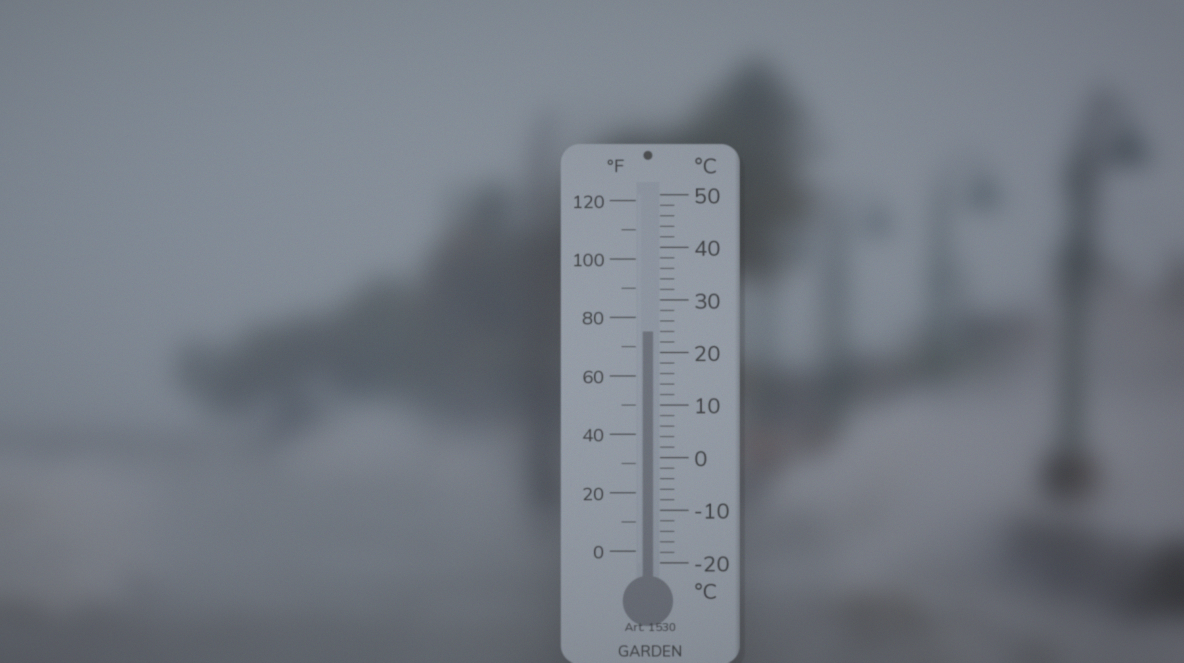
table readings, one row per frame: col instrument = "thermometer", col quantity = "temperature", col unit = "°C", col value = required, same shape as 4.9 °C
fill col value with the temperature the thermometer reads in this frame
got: 24 °C
